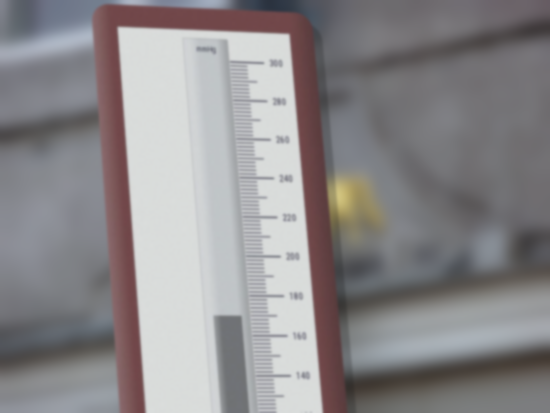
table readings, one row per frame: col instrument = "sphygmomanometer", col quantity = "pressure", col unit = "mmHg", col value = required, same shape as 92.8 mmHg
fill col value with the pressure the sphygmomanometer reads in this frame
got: 170 mmHg
